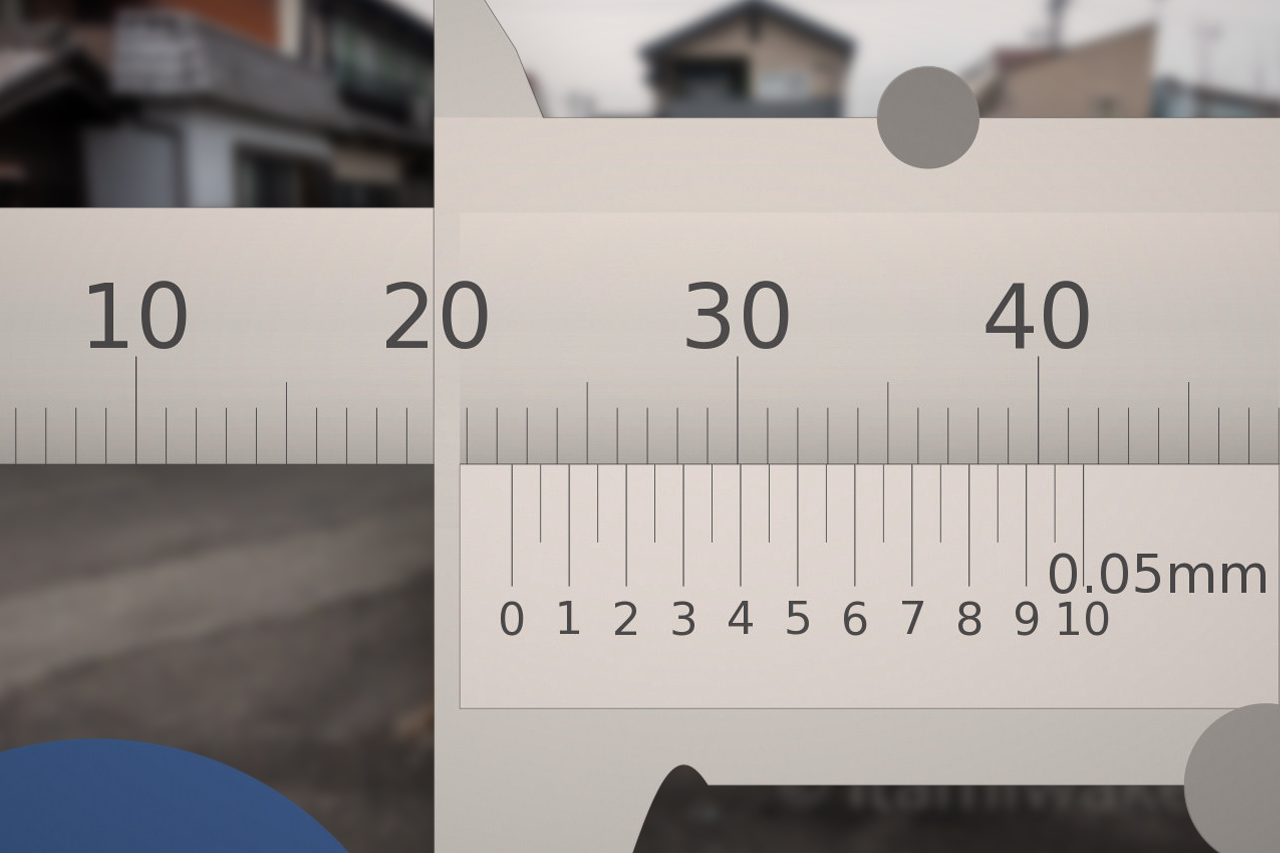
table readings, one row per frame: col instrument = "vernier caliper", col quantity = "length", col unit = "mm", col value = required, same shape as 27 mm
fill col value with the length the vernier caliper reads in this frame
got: 22.50 mm
